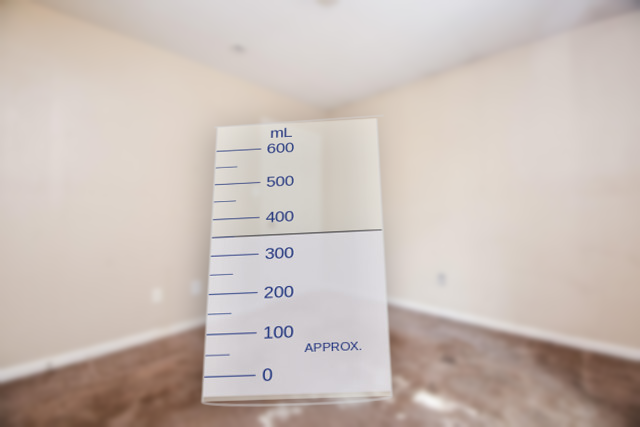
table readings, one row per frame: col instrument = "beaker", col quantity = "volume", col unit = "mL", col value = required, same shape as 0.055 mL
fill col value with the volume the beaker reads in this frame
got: 350 mL
